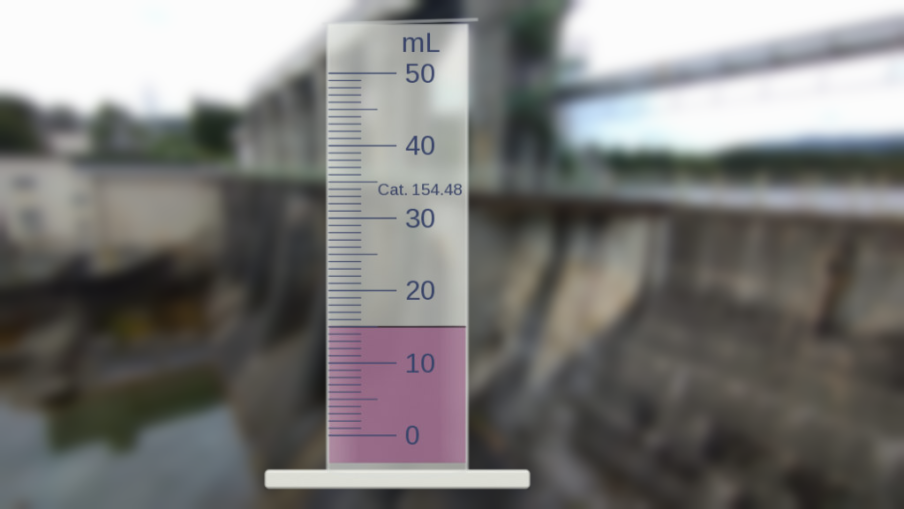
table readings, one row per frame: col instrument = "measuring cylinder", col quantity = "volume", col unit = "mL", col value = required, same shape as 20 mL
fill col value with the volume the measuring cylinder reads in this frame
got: 15 mL
